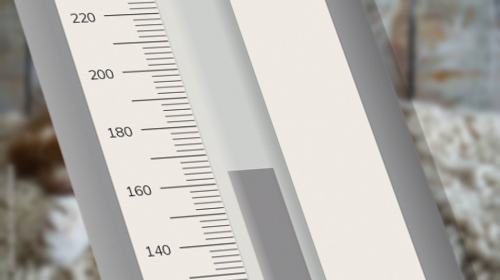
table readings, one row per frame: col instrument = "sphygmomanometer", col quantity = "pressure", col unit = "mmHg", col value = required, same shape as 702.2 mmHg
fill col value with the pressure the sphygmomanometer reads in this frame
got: 164 mmHg
